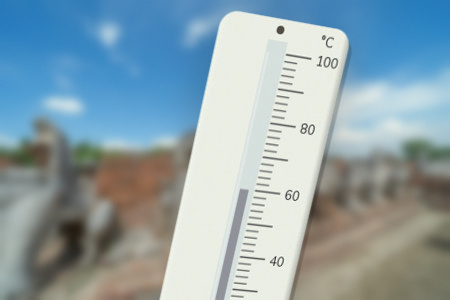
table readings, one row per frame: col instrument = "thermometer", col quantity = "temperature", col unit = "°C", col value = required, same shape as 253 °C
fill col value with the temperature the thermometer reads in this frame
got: 60 °C
